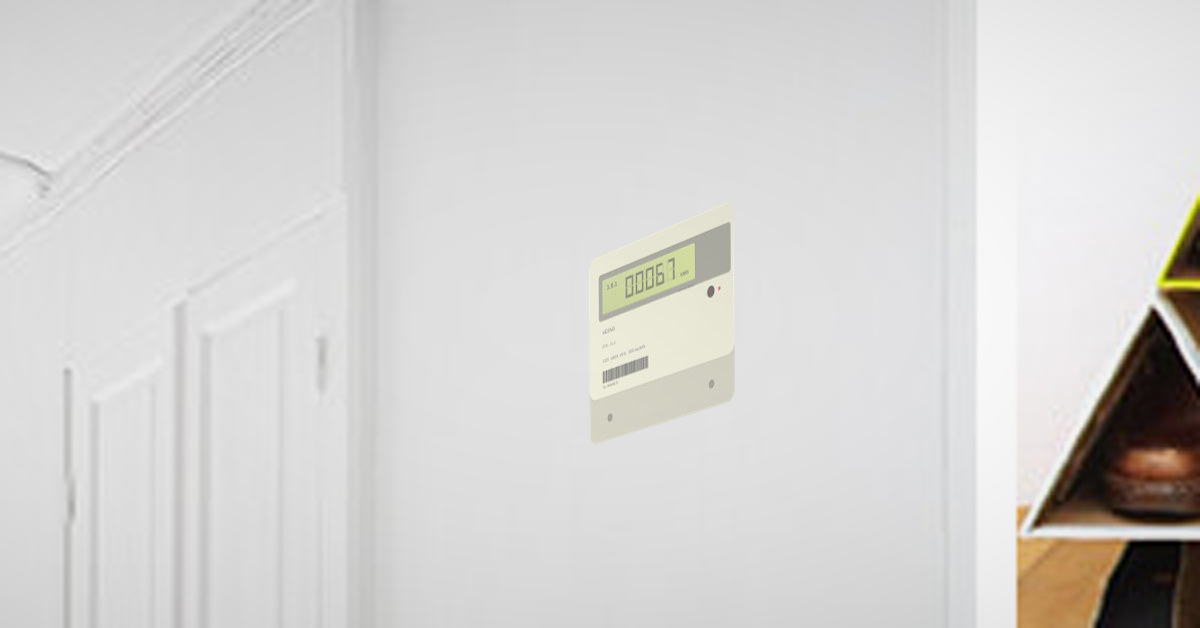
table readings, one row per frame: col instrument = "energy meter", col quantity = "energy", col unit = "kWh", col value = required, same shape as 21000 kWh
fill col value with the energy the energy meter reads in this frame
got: 67 kWh
